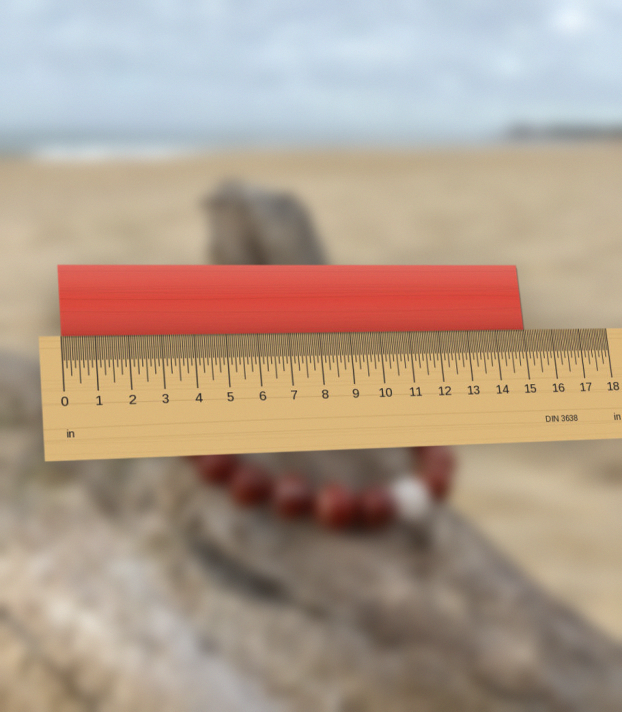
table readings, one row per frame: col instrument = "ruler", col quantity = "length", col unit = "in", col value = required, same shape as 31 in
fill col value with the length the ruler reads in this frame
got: 15 in
